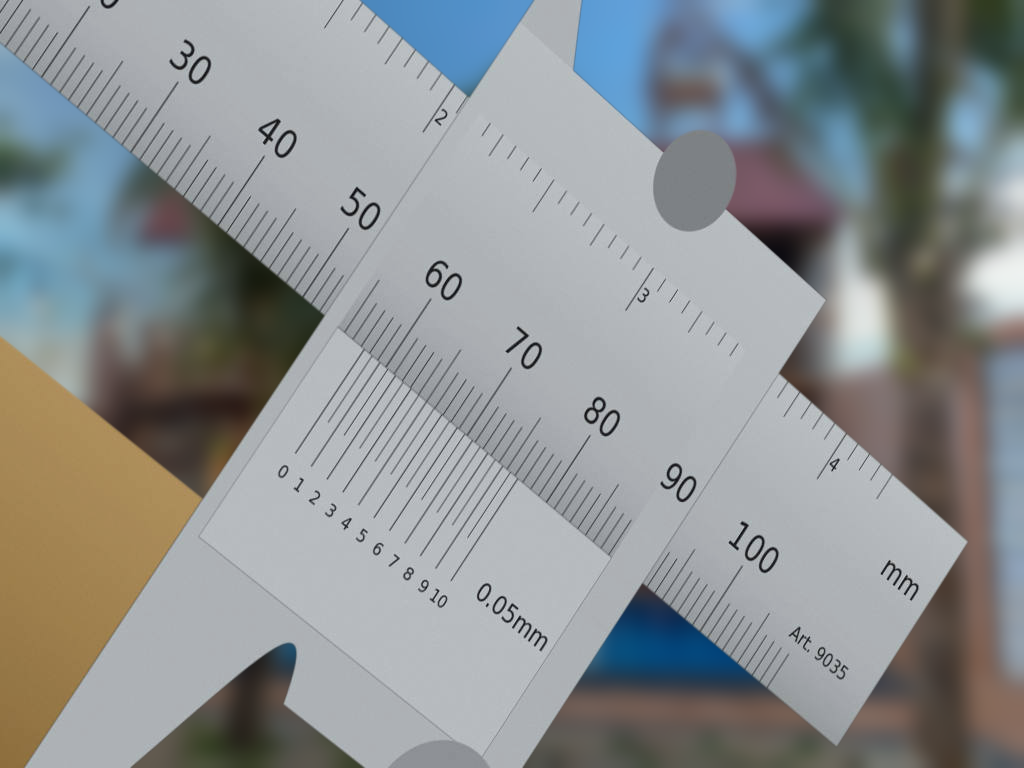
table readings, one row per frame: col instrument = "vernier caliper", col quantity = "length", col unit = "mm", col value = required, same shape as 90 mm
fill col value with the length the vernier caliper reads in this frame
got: 57.4 mm
